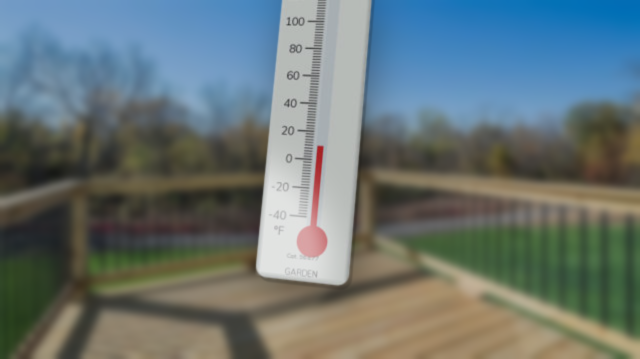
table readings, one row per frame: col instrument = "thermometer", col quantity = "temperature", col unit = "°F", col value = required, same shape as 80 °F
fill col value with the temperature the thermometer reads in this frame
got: 10 °F
